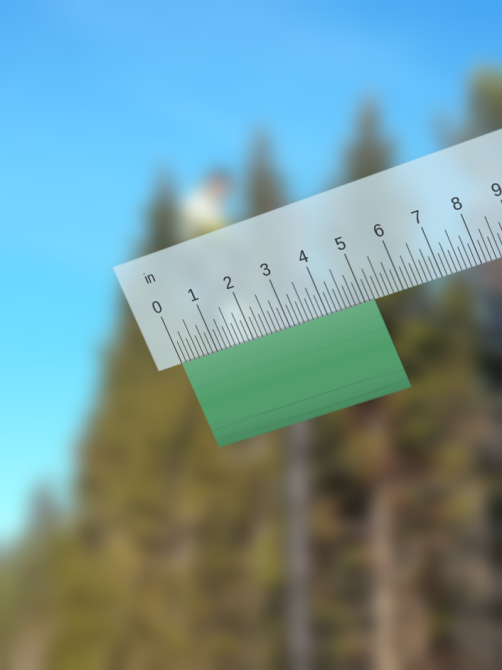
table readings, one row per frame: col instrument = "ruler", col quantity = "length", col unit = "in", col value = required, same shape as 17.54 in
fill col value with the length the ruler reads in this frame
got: 5.25 in
